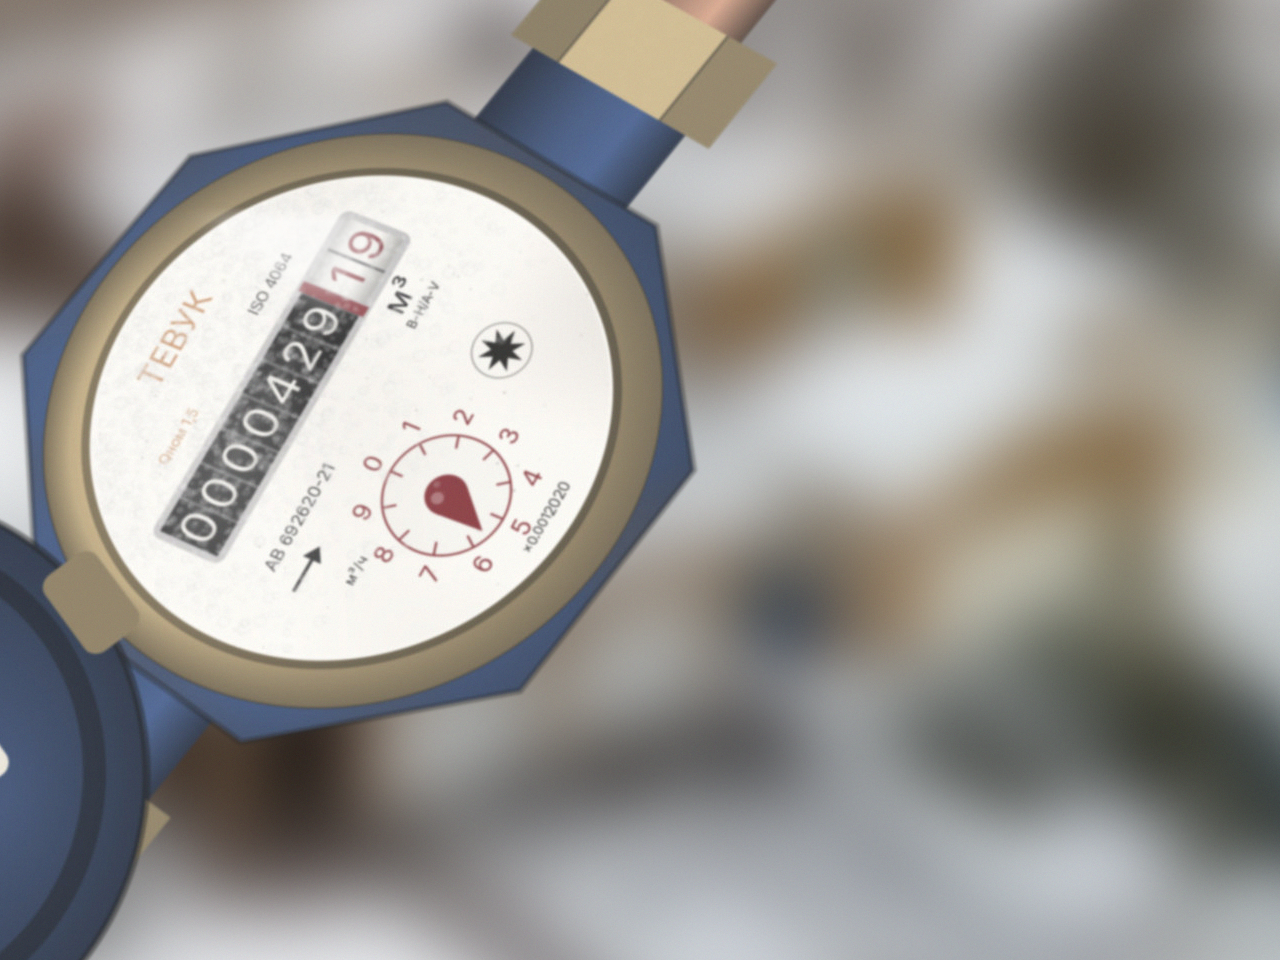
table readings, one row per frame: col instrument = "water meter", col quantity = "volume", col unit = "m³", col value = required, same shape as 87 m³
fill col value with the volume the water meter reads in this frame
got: 429.195 m³
